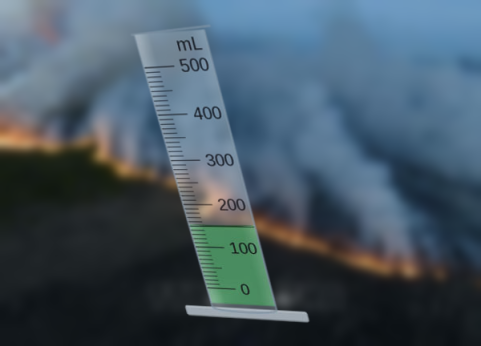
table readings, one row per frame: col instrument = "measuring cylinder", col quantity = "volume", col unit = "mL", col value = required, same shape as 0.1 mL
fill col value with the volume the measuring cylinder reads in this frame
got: 150 mL
